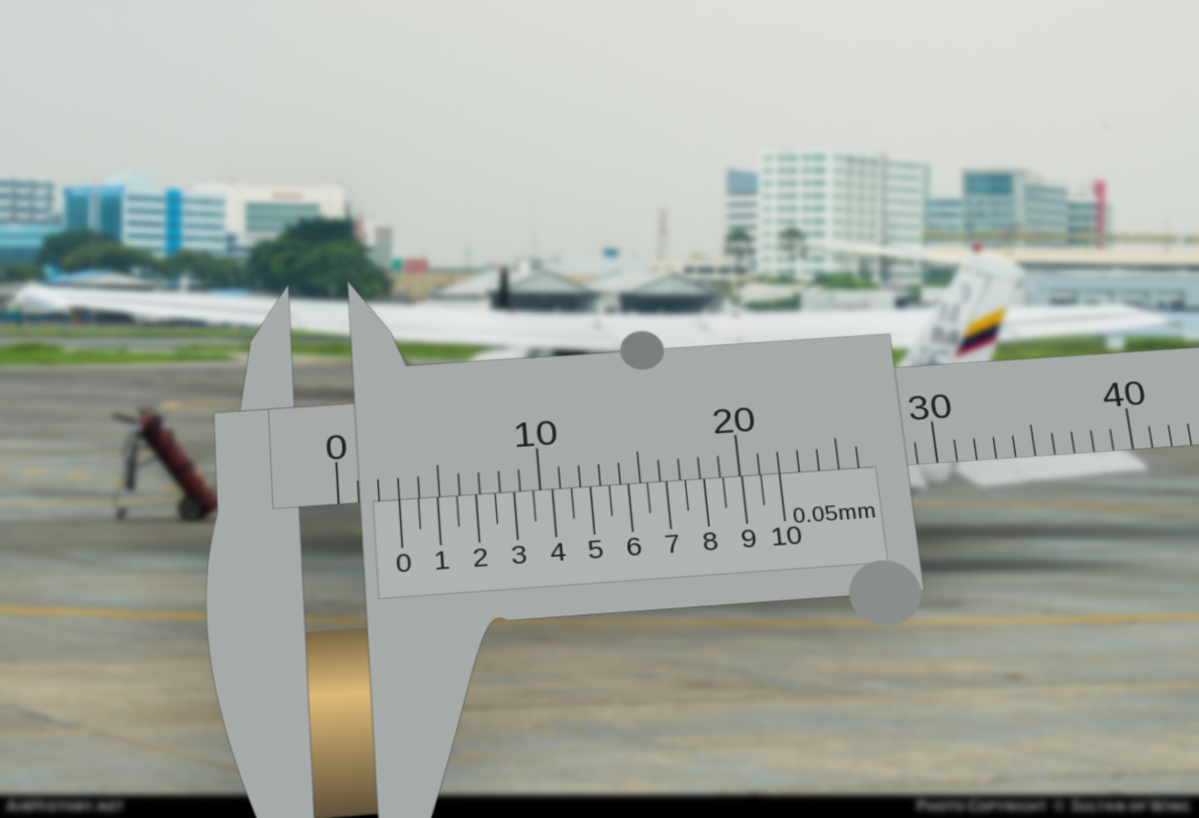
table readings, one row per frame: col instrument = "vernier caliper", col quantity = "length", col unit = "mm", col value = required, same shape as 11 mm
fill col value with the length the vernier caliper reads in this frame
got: 3.0 mm
